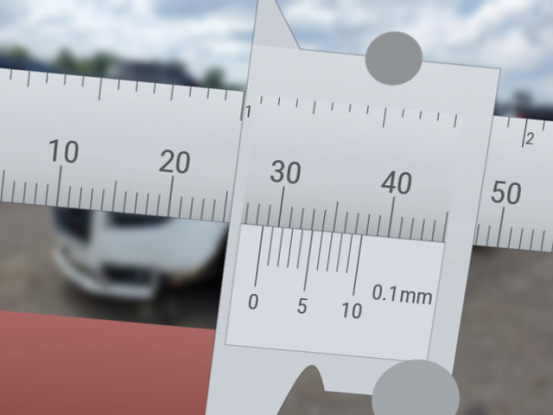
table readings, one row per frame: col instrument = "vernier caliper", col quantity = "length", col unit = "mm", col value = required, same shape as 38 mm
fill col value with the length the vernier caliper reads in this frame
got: 28.6 mm
